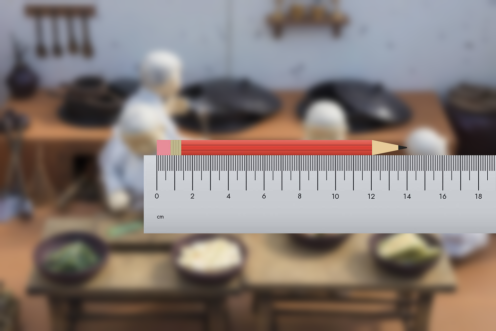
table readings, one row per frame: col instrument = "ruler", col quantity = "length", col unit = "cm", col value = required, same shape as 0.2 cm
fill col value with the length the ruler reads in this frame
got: 14 cm
